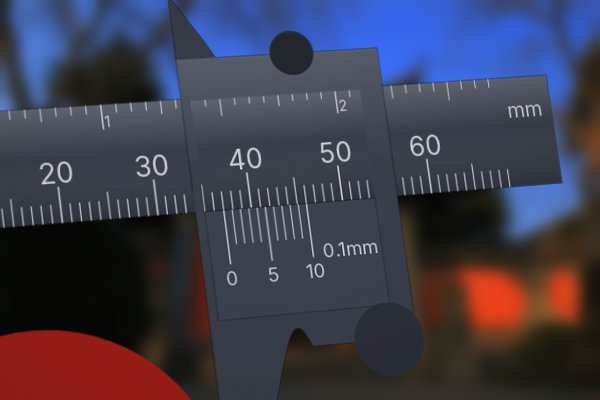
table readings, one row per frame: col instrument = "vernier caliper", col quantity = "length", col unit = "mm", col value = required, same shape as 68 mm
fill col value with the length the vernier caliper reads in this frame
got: 37.0 mm
